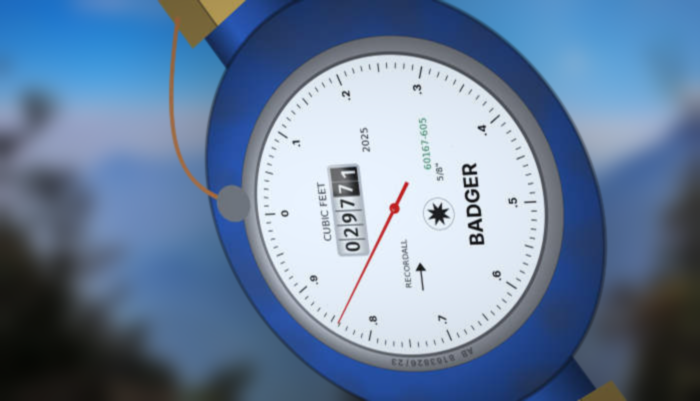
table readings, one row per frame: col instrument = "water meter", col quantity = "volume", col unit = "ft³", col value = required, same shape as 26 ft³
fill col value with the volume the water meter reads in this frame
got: 29770.84 ft³
